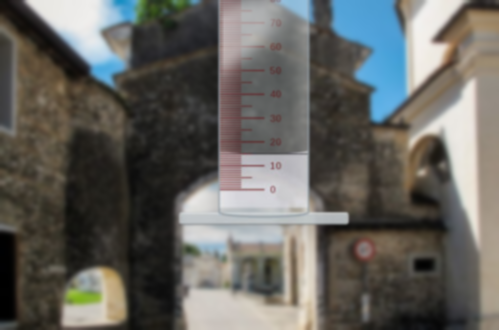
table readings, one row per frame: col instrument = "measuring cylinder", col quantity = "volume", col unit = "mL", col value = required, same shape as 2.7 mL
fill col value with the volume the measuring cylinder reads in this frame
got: 15 mL
